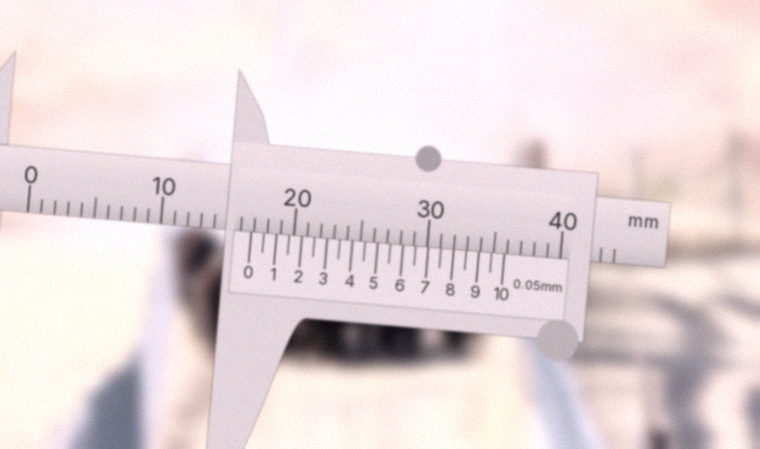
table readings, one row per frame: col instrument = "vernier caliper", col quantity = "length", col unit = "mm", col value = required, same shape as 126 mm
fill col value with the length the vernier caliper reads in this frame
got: 16.8 mm
